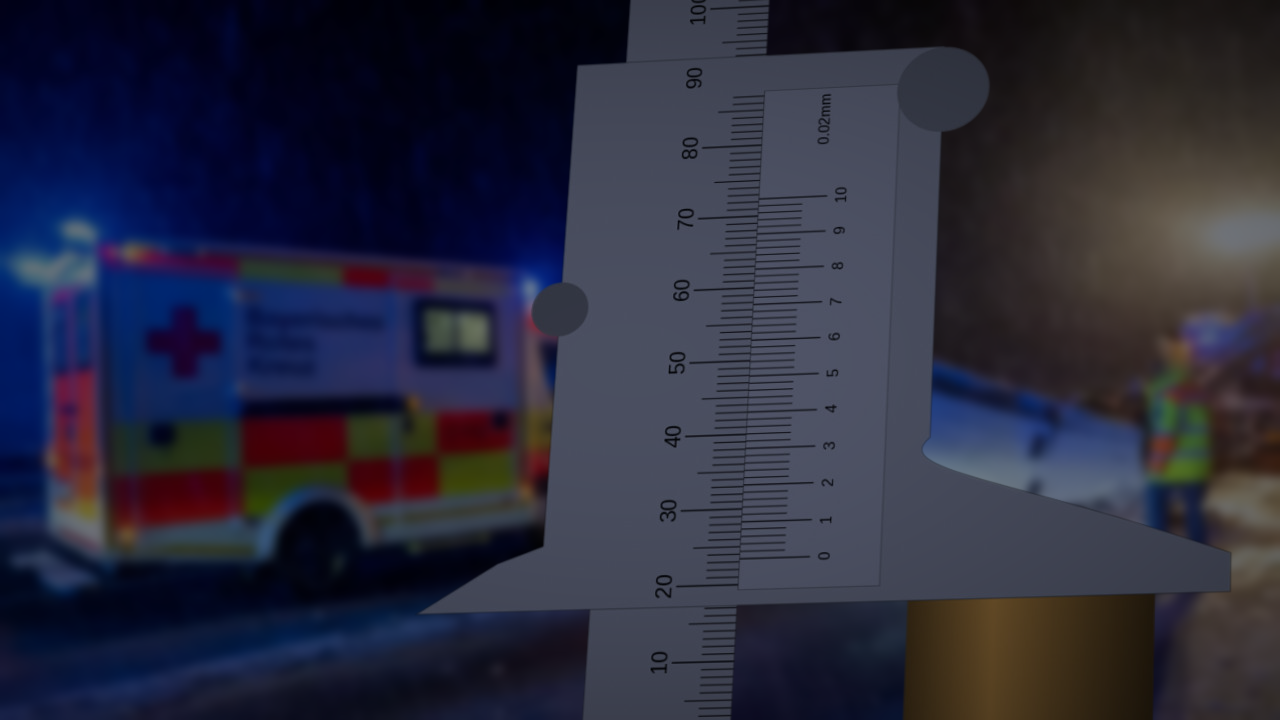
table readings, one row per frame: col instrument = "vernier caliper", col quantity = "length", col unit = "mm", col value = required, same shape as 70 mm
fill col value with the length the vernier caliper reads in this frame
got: 23.4 mm
